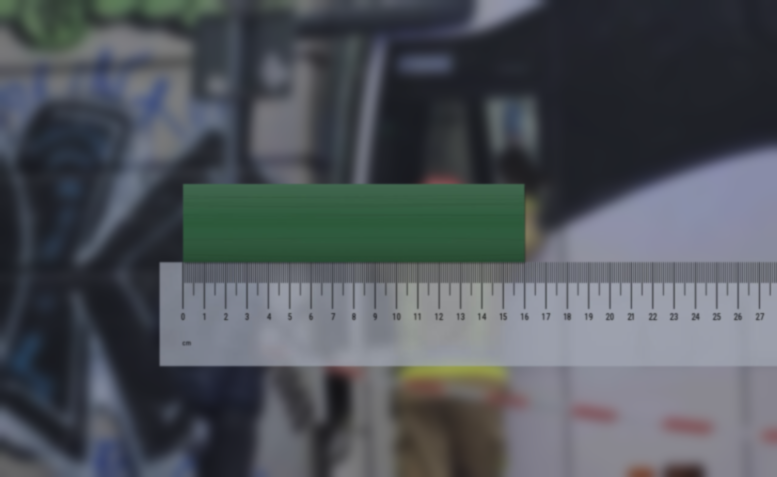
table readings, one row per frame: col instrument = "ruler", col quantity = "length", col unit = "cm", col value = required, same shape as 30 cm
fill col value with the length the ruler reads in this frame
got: 16 cm
